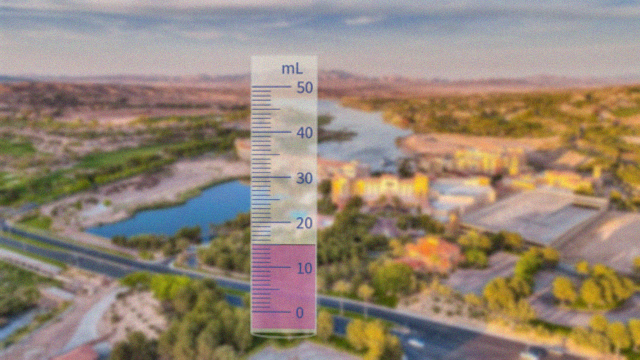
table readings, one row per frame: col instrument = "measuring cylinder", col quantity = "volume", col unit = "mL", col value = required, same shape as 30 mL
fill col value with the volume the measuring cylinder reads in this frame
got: 15 mL
